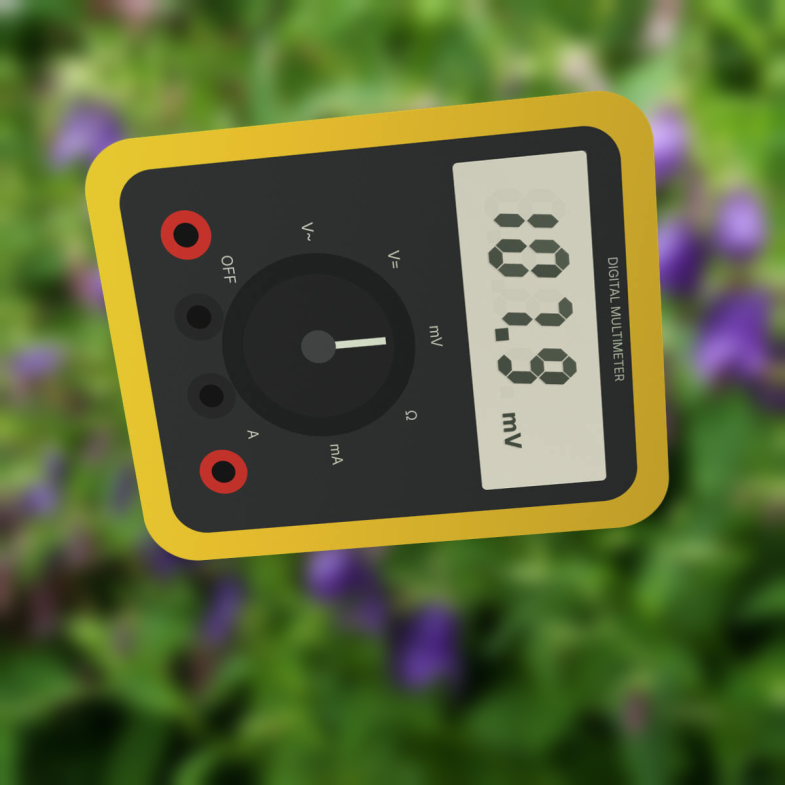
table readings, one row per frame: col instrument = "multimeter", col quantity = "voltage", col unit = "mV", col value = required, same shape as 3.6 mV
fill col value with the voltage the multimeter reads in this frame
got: 107.9 mV
